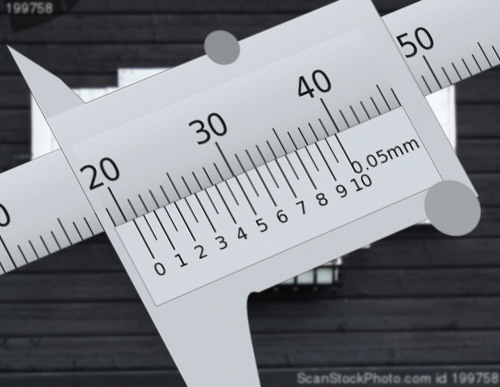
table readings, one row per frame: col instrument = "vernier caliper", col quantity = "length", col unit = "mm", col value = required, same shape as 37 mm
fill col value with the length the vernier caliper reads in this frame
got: 20.6 mm
